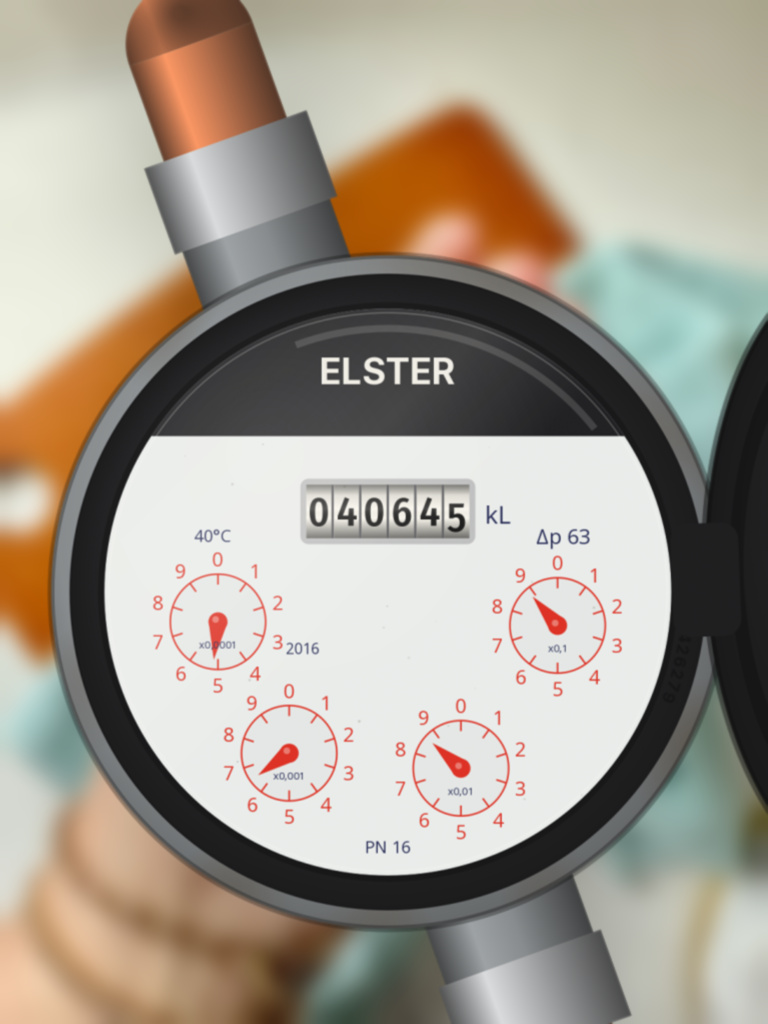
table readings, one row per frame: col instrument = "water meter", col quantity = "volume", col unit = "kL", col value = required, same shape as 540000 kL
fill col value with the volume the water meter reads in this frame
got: 40644.8865 kL
